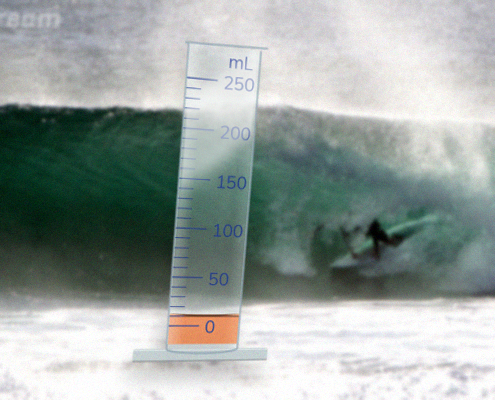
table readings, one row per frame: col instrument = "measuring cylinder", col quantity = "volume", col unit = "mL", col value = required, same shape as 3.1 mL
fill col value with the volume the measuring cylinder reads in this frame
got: 10 mL
